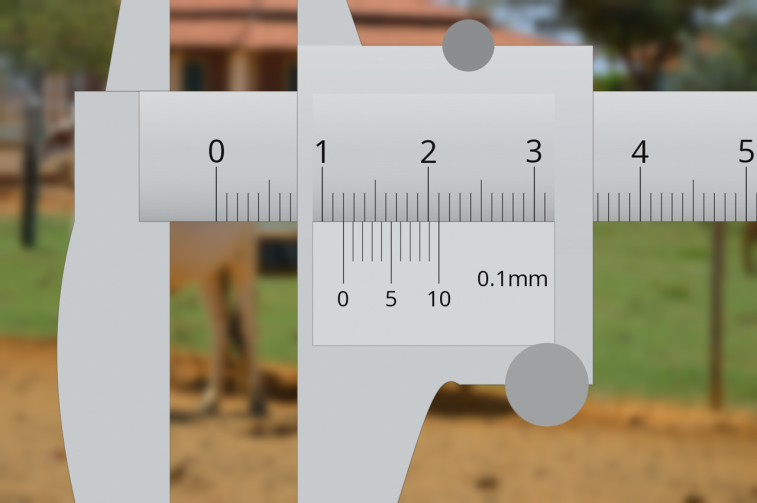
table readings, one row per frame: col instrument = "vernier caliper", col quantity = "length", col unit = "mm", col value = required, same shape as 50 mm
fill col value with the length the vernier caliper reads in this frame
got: 12.0 mm
